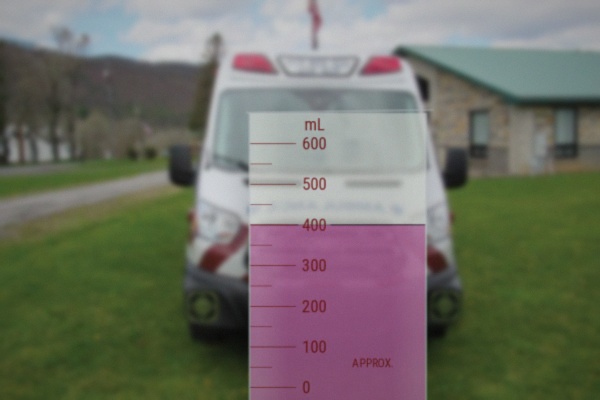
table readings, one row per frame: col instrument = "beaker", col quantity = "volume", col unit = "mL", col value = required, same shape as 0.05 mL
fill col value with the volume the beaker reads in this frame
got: 400 mL
